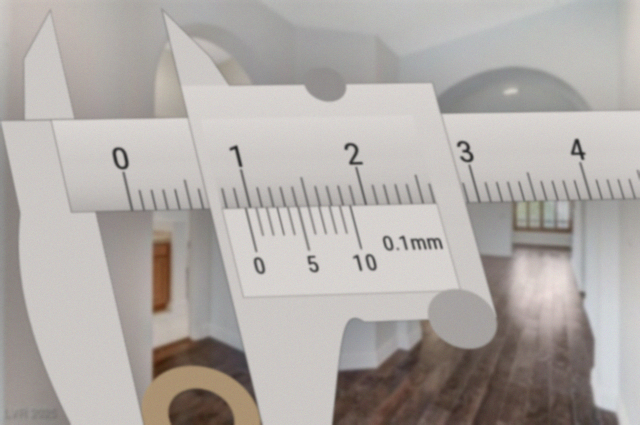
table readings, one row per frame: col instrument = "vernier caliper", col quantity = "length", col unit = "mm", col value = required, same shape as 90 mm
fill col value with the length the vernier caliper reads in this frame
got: 9.6 mm
